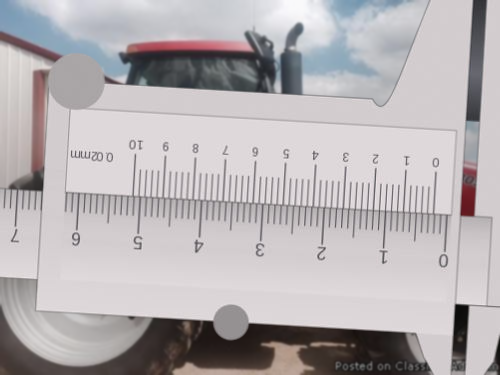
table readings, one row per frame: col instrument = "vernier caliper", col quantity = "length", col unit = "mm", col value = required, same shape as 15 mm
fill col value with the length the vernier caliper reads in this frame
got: 2.2 mm
